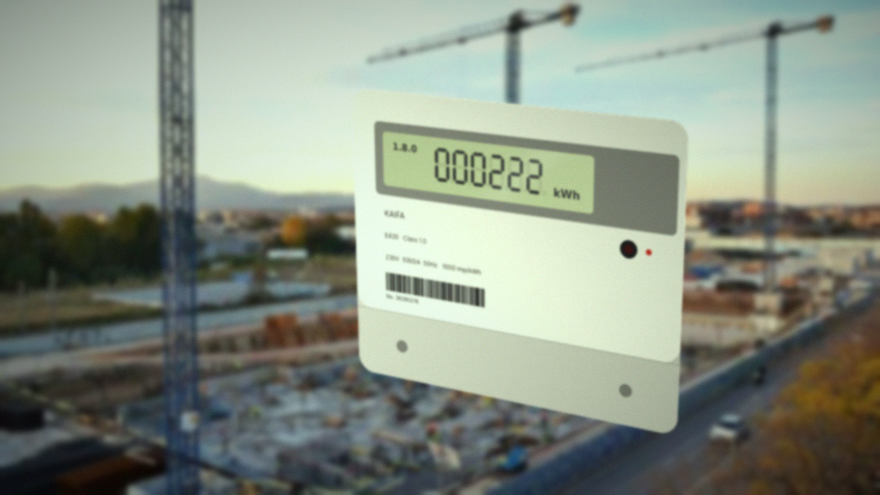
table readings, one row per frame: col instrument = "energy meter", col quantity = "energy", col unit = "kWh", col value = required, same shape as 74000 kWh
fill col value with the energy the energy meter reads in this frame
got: 222 kWh
